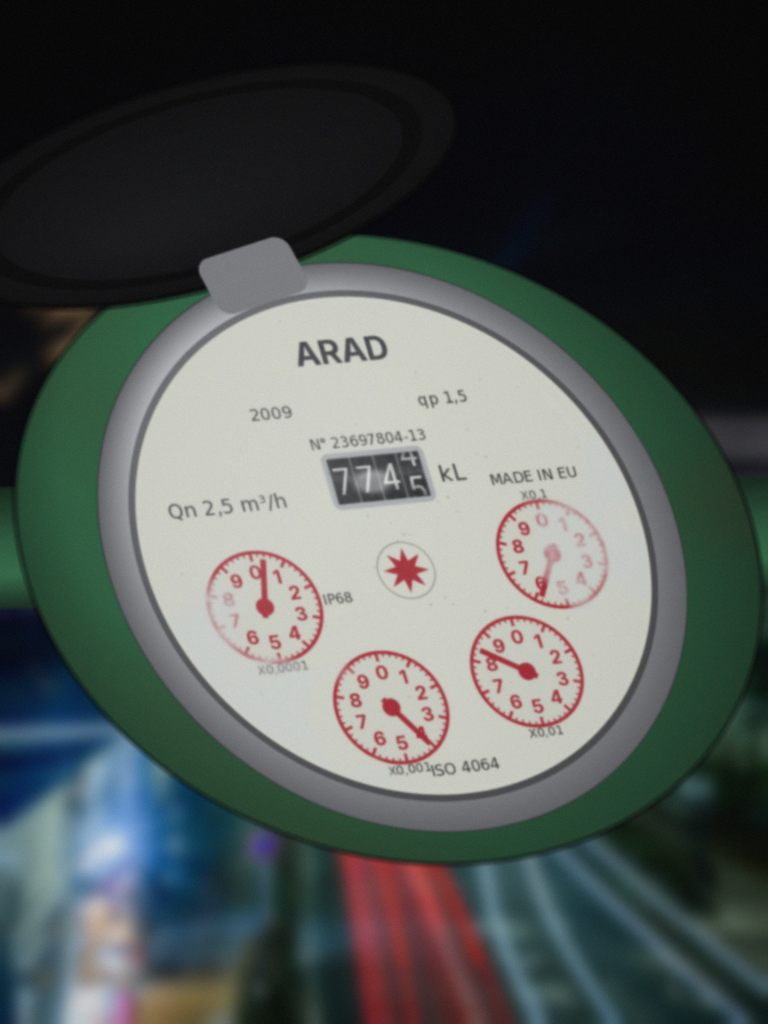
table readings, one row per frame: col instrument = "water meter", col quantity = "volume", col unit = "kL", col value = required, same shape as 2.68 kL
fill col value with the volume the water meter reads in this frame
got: 7744.5840 kL
